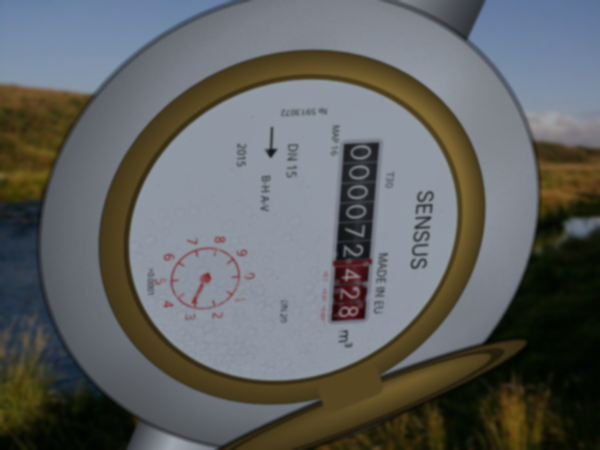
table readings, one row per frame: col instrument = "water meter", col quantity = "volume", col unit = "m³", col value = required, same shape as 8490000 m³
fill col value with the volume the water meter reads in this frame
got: 72.4283 m³
